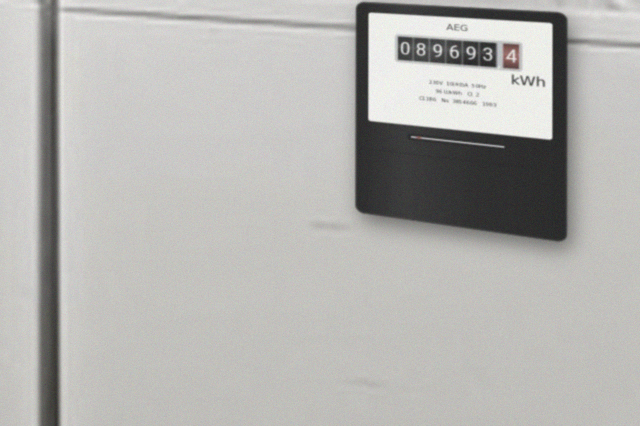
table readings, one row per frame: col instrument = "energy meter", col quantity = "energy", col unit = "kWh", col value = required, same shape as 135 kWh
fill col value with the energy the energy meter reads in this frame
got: 89693.4 kWh
